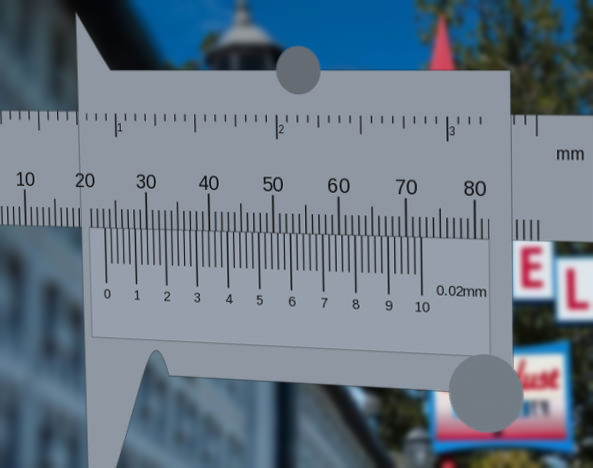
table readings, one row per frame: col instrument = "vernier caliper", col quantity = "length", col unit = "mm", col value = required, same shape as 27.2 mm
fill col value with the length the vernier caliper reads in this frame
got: 23.2 mm
